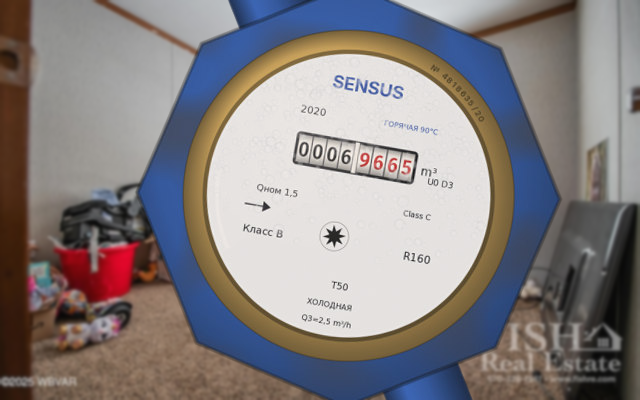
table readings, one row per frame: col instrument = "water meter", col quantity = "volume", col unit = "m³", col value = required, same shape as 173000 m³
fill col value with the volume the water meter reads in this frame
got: 6.9665 m³
